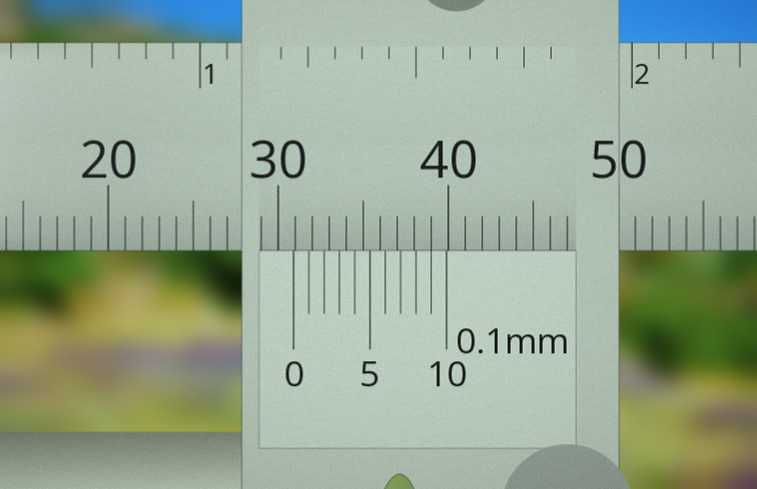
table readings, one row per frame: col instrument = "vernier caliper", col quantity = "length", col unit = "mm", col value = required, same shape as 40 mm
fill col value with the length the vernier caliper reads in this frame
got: 30.9 mm
